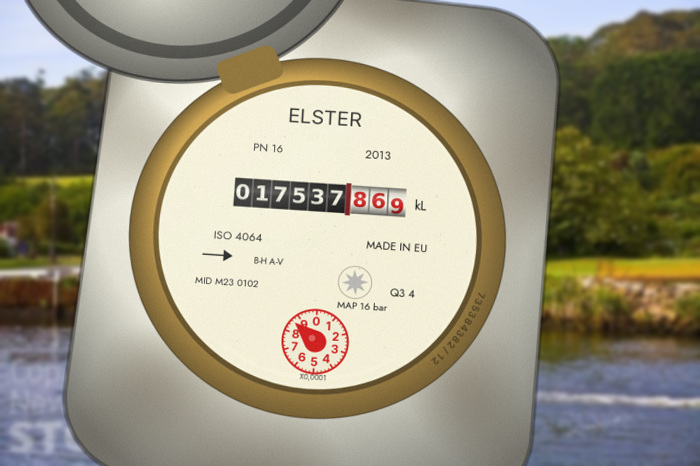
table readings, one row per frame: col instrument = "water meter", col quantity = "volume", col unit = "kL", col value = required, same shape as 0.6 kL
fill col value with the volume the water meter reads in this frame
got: 17537.8688 kL
